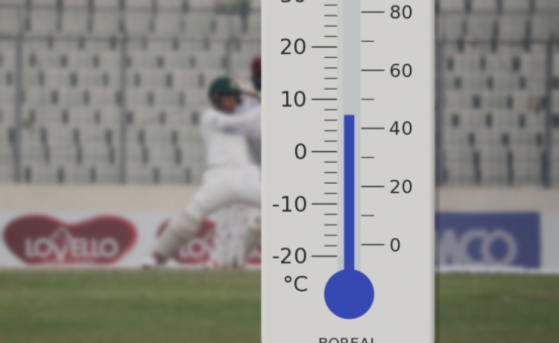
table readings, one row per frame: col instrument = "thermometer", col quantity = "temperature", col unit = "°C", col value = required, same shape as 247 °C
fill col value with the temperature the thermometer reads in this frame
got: 7 °C
